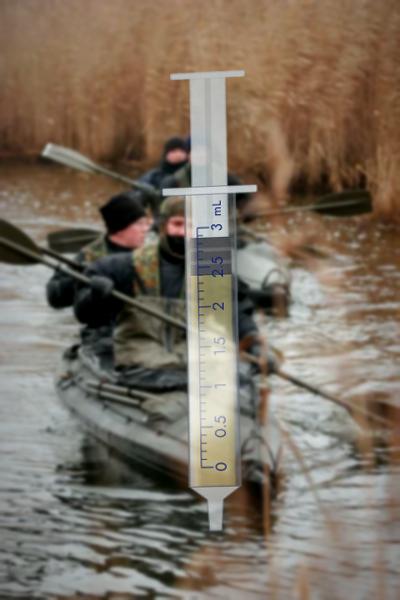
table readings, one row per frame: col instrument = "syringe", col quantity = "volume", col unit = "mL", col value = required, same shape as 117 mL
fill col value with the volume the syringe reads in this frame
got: 2.4 mL
